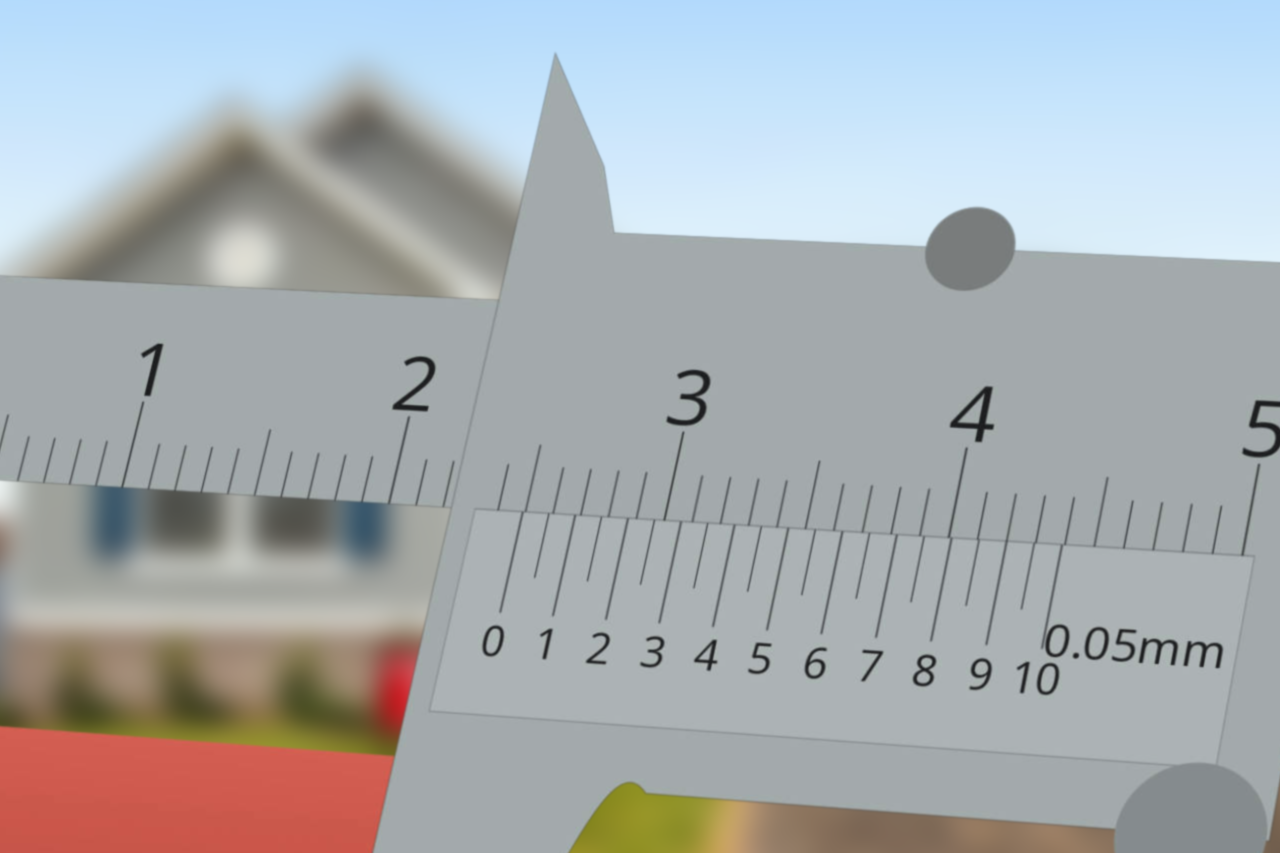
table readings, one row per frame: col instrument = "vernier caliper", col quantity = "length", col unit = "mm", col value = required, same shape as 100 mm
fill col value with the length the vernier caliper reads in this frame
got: 24.9 mm
